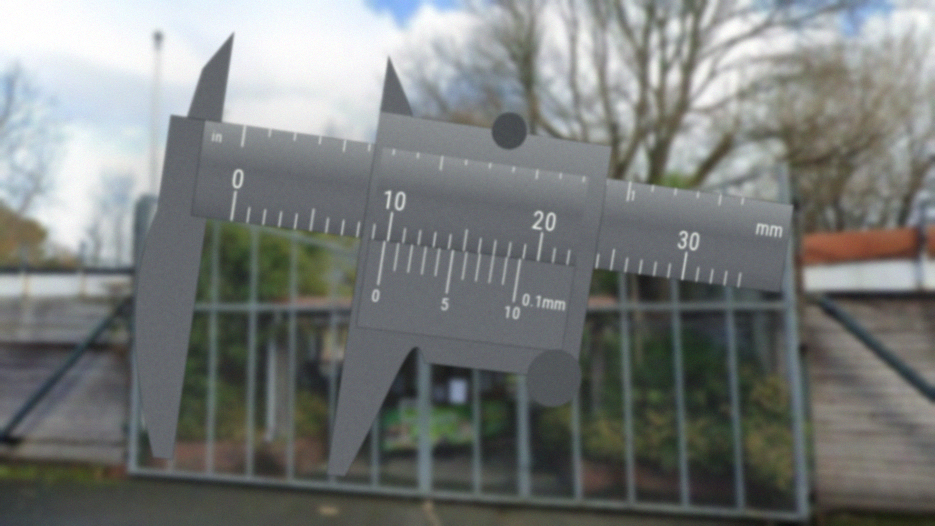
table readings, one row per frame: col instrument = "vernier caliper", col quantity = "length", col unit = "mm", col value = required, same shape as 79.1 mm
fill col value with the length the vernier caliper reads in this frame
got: 9.8 mm
